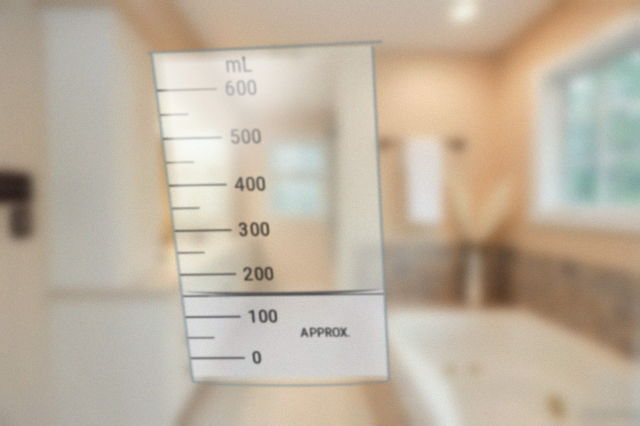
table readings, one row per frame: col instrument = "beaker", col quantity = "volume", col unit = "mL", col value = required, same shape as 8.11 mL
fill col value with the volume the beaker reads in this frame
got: 150 mL
